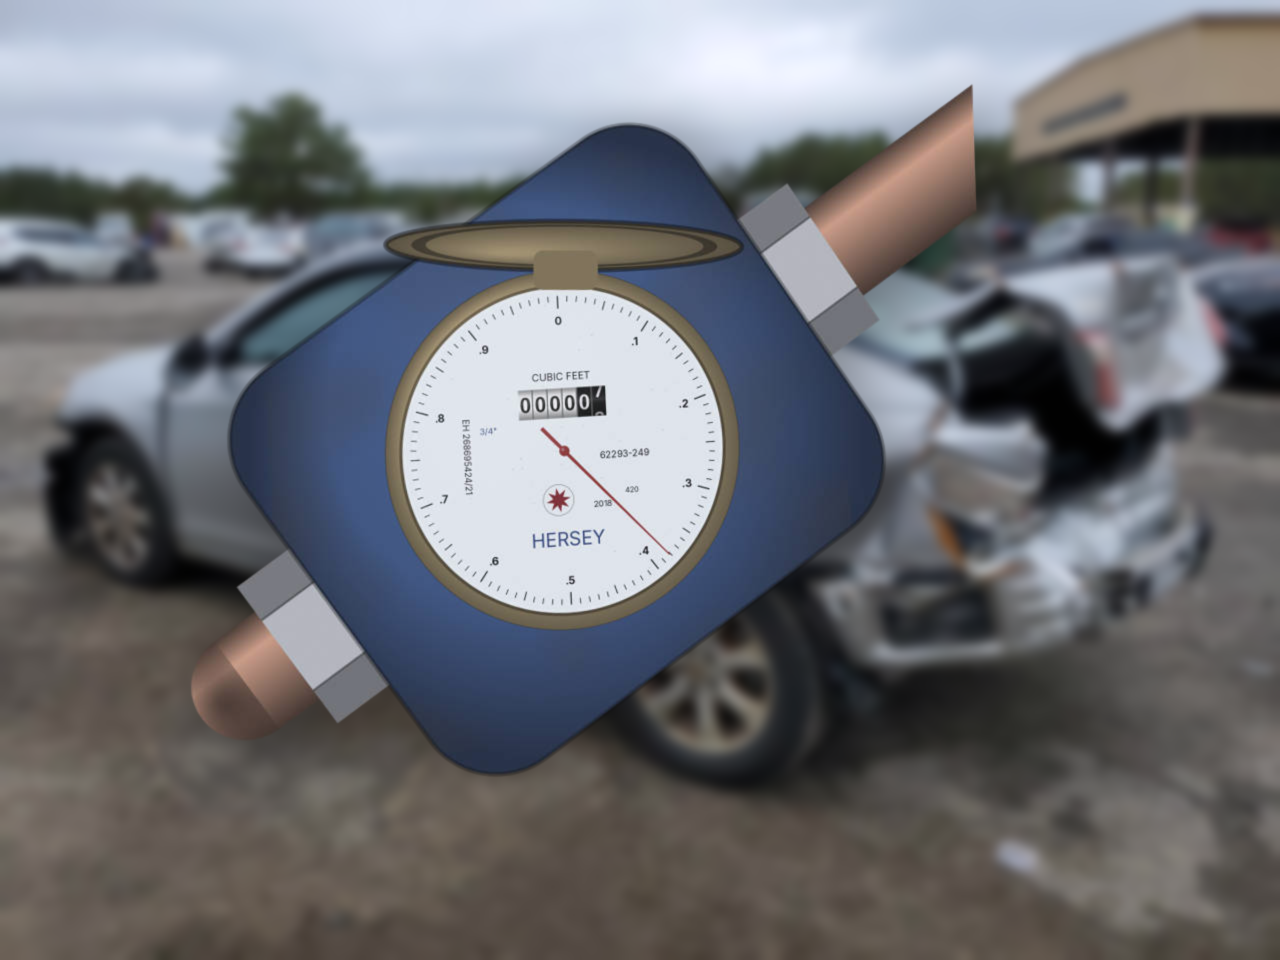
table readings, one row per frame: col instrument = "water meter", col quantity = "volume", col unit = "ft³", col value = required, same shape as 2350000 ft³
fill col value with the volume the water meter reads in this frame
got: 7.38 ft³
